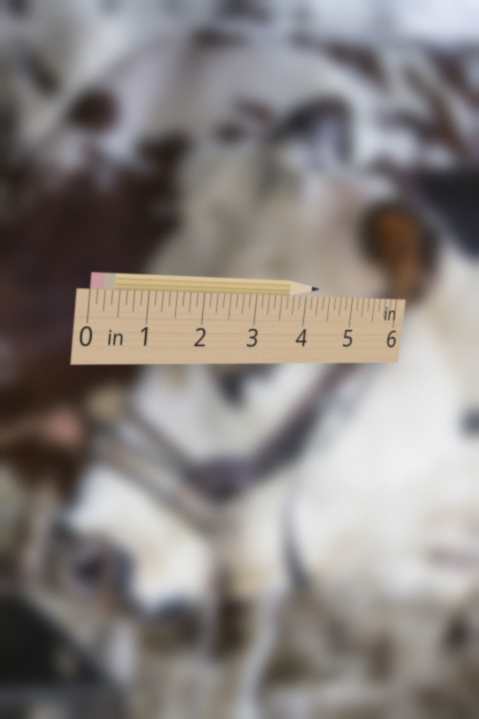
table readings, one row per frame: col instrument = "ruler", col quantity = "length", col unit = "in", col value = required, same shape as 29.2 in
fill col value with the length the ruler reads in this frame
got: 4.25 in
